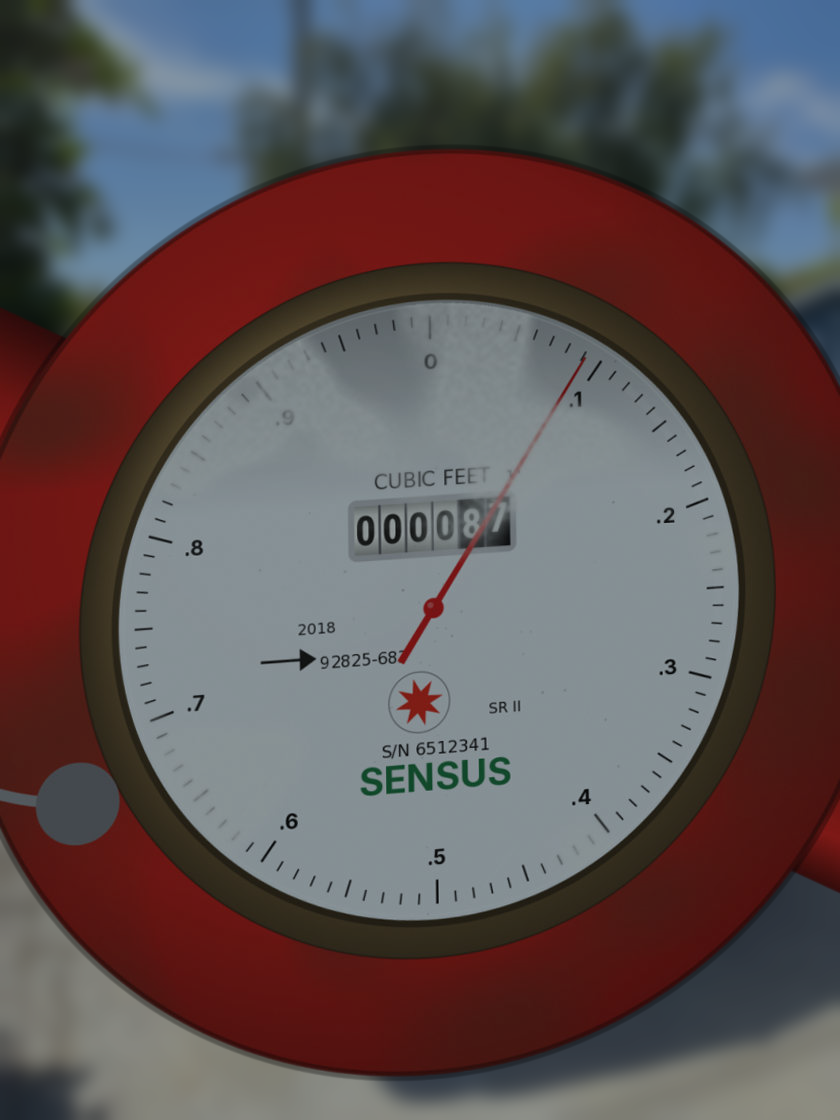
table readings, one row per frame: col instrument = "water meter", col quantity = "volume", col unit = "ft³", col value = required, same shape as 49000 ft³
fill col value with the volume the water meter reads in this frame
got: 87.09 ft³
